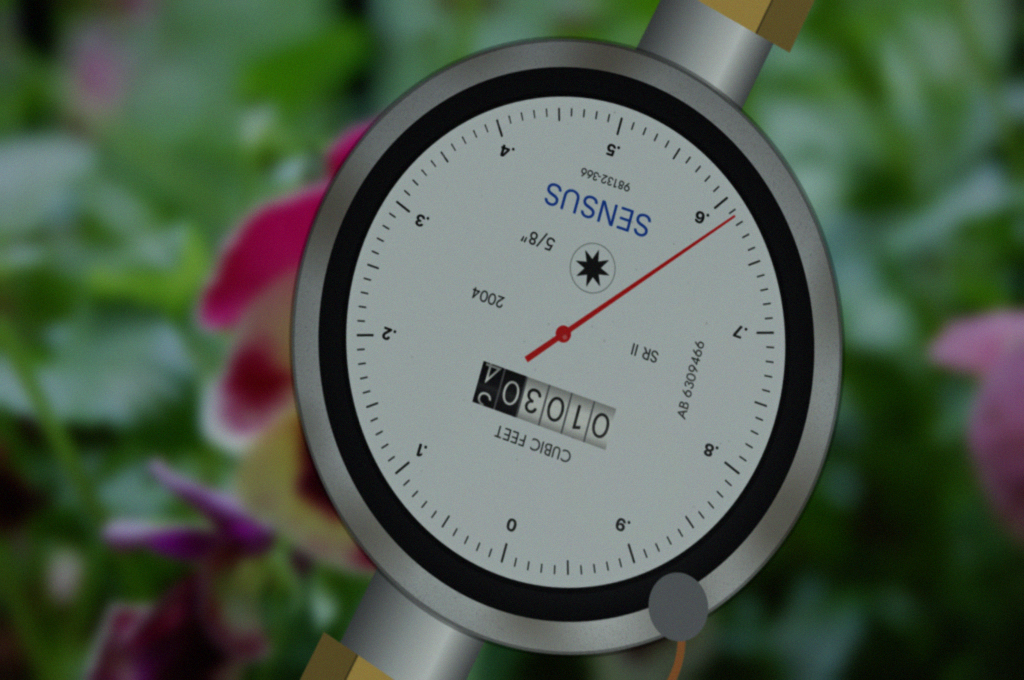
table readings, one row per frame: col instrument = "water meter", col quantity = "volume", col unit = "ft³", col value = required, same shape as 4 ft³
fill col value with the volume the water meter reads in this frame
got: 10303.61 ft³
